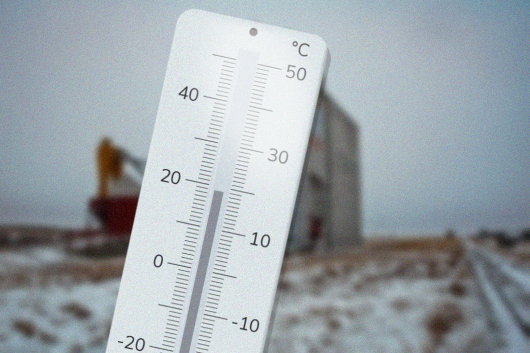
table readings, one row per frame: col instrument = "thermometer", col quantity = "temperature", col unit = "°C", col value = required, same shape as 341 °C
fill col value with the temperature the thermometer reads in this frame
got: 19 °C
